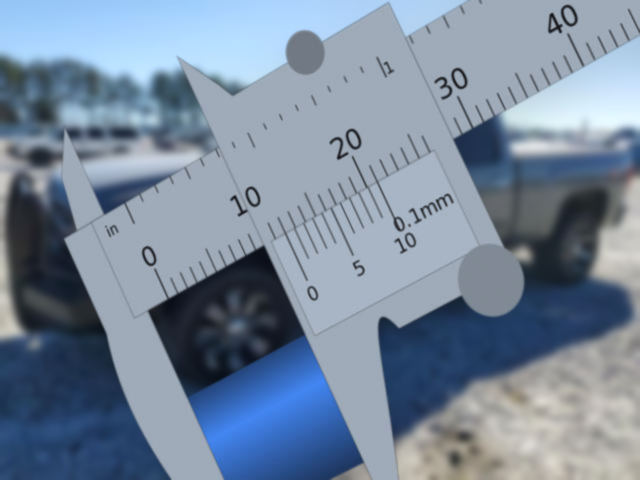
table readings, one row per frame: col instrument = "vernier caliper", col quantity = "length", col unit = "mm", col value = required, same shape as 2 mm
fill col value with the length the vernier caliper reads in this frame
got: 12.0 mm
